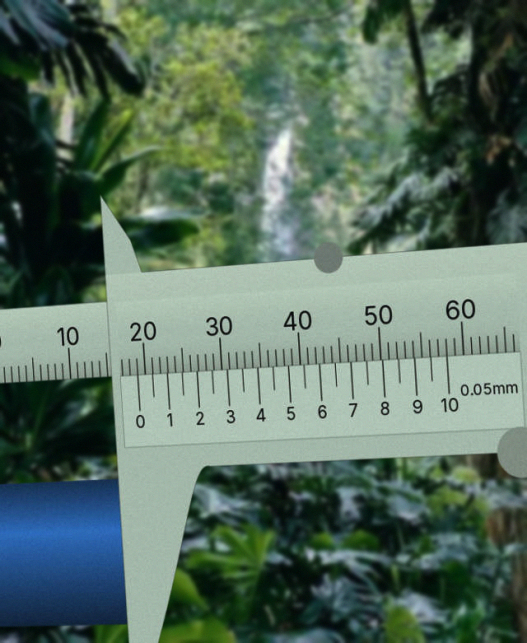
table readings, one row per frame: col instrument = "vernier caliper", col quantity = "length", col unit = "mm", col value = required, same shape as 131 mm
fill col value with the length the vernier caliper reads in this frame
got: 19.0 mm
